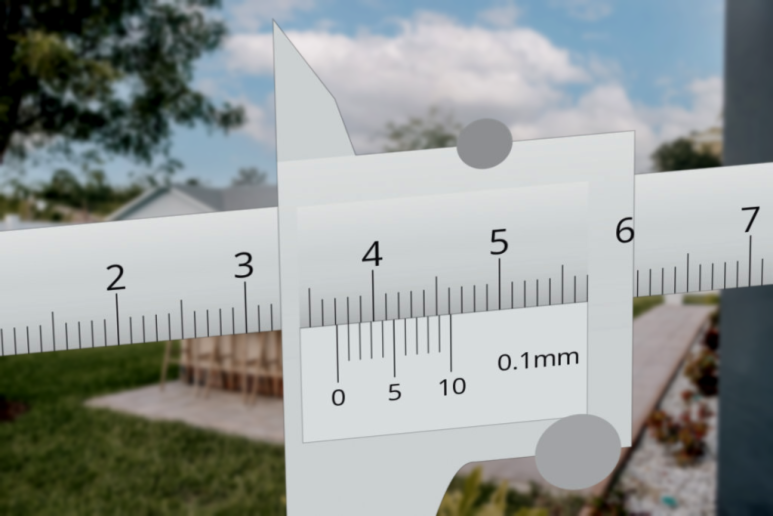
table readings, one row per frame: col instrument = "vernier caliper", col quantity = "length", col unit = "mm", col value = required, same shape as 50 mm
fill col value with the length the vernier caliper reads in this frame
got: 37.1 mm
